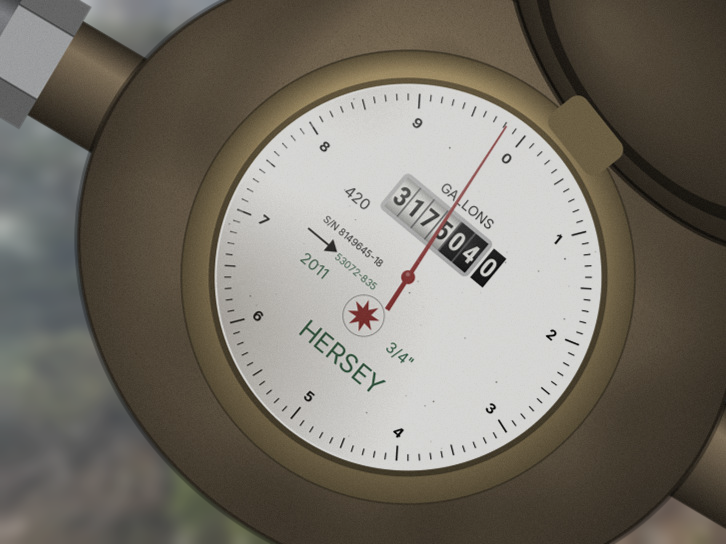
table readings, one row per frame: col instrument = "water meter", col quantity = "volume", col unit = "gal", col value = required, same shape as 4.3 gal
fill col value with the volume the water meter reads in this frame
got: 3175039.8 gal
